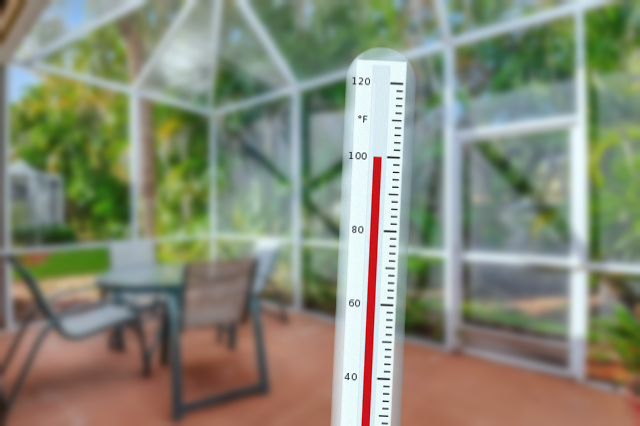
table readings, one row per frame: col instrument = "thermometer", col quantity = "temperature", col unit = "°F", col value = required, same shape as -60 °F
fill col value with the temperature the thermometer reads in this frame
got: 100 °F
